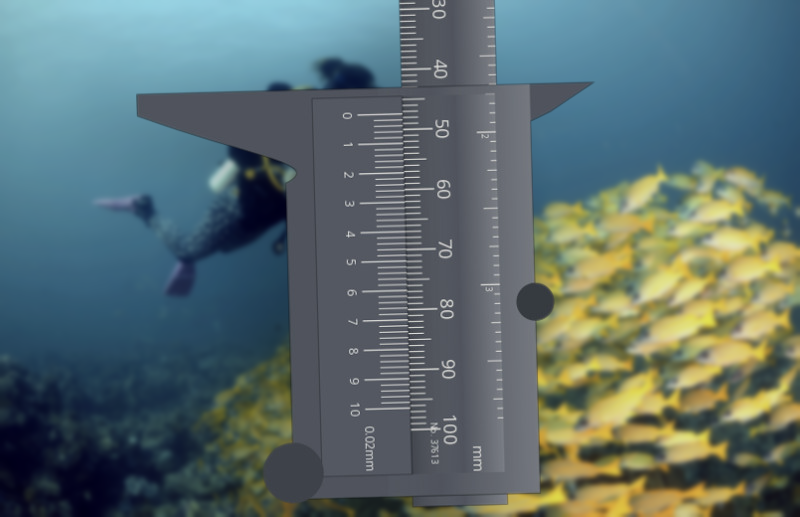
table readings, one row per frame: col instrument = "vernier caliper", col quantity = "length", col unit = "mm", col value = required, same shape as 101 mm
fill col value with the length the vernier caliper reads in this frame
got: 47.4 mm
